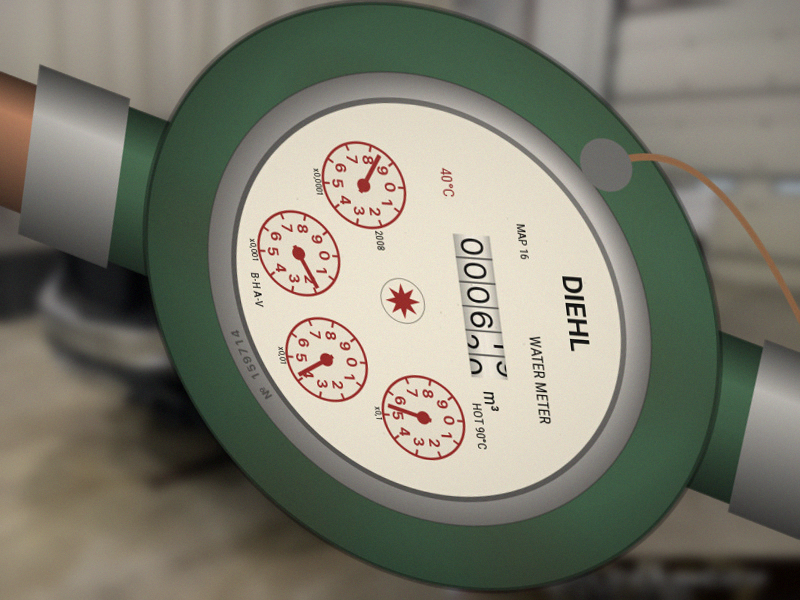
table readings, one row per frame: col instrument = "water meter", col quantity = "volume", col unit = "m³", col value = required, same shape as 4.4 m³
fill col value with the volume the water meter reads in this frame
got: 619.5418 m³
